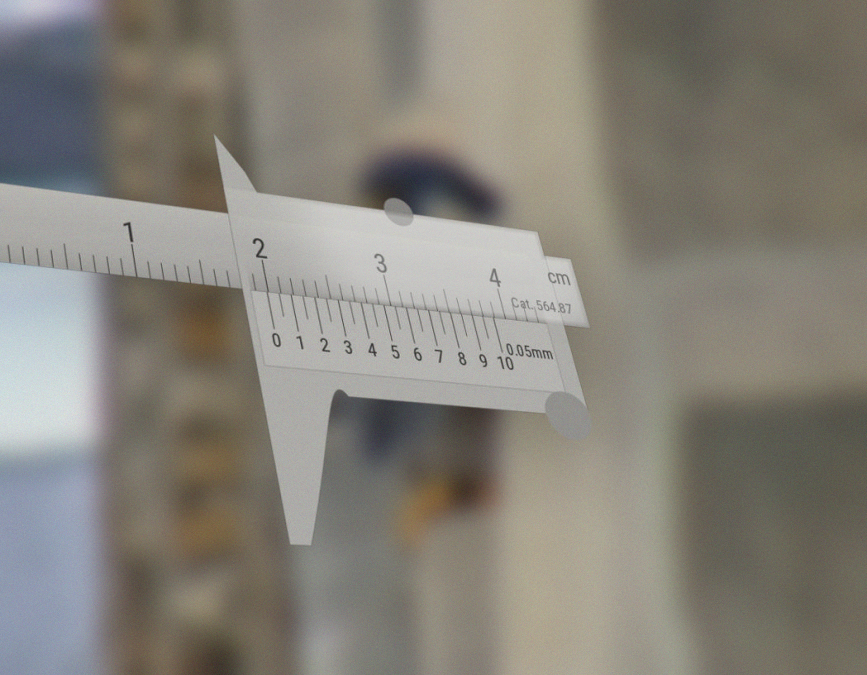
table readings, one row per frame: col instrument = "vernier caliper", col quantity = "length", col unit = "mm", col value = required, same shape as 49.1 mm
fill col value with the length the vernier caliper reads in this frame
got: 19.9 mm
